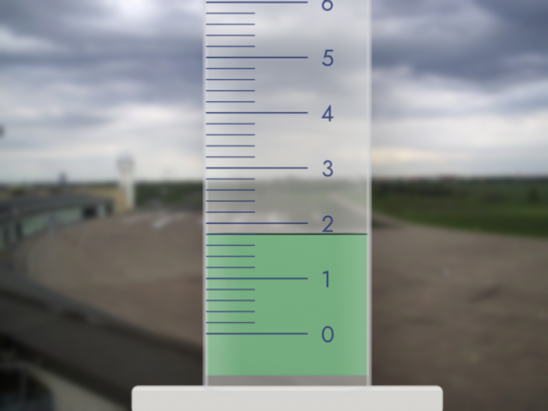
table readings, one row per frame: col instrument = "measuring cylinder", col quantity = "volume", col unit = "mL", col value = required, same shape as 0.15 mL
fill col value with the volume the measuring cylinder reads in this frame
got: 1.8 mL
